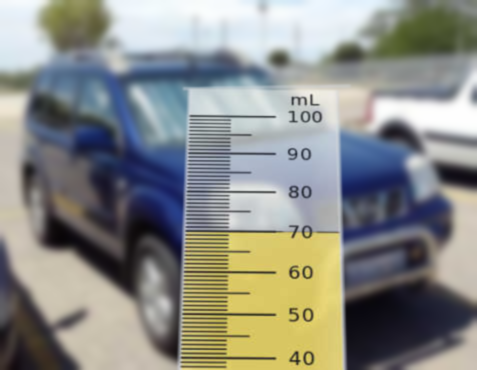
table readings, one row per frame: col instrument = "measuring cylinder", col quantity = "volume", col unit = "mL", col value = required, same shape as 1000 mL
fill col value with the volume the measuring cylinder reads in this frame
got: 70 mL
